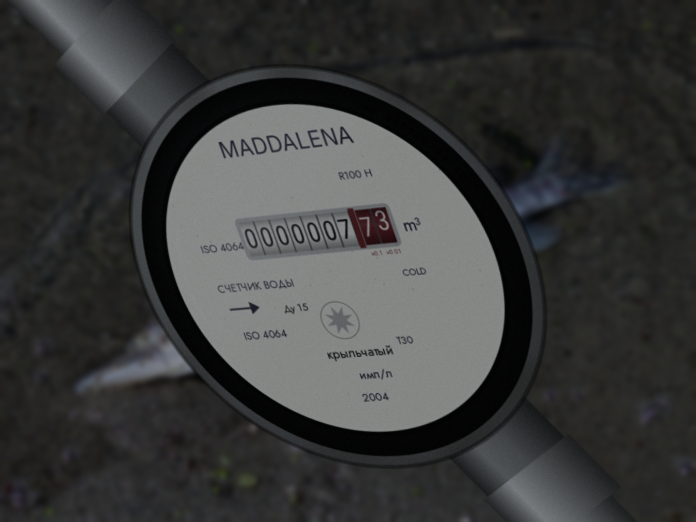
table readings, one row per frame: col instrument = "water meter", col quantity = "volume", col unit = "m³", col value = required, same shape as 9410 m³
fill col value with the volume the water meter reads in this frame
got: 7.73 m³
